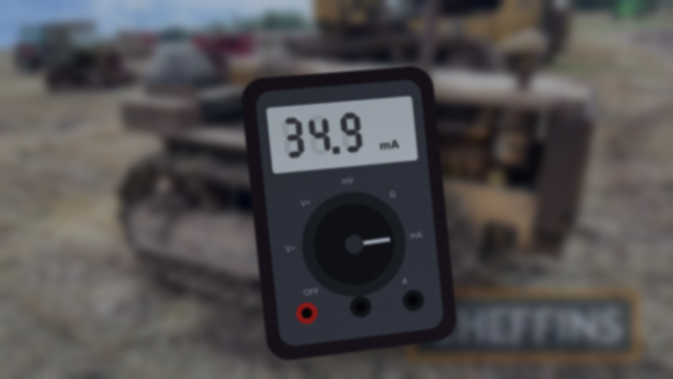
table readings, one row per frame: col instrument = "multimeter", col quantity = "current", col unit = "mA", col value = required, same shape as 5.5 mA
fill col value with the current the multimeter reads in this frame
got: 34.9 mA
